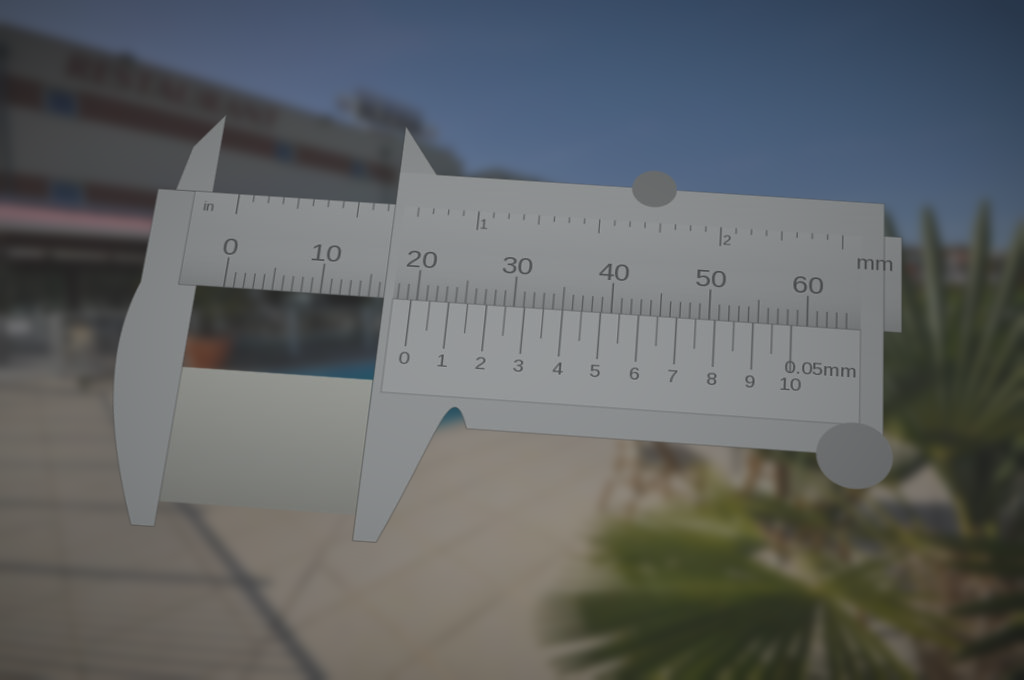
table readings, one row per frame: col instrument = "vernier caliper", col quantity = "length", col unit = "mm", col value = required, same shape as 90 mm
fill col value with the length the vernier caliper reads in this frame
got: 19.4 mm
